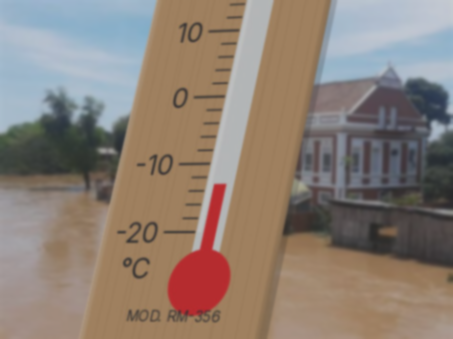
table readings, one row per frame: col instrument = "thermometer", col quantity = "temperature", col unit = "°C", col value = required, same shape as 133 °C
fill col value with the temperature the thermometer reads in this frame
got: -13 °C
